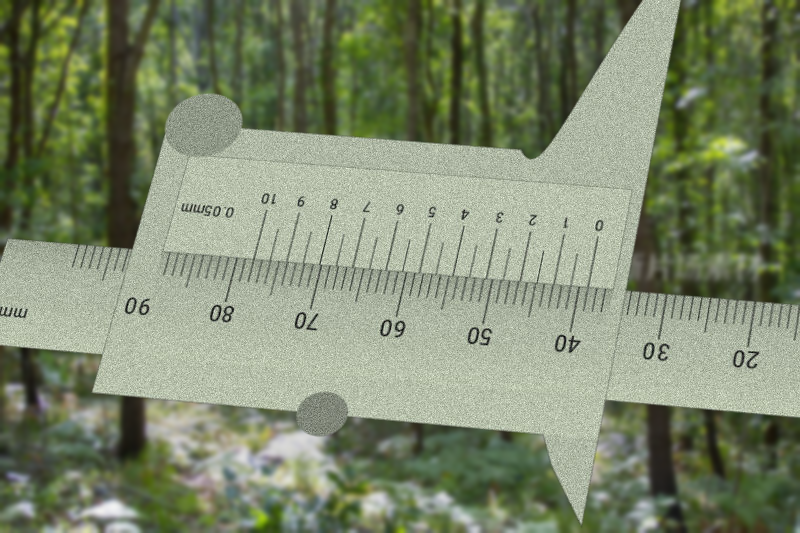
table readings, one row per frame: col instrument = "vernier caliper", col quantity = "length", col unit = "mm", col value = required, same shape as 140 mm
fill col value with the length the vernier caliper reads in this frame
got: 39.0 mm
